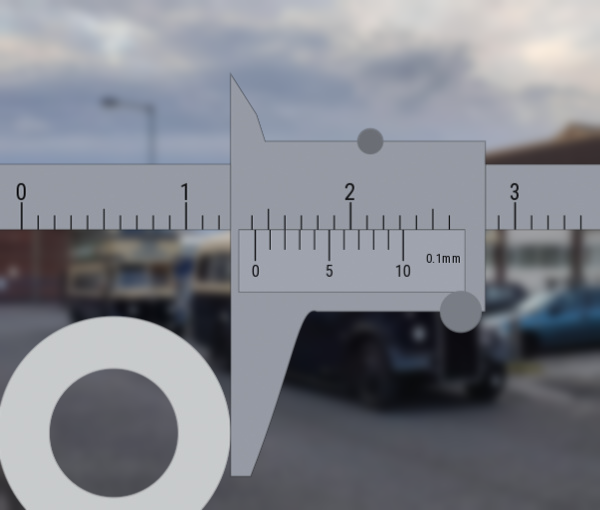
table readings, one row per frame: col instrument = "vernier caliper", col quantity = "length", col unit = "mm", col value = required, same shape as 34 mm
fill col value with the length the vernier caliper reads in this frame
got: 14.2 mm
